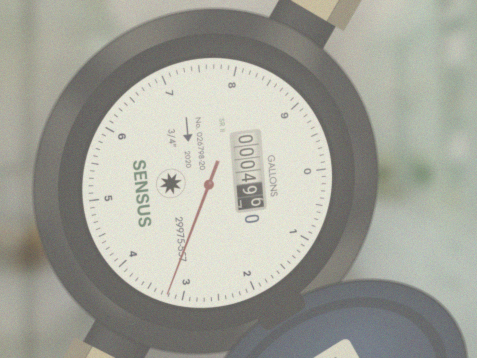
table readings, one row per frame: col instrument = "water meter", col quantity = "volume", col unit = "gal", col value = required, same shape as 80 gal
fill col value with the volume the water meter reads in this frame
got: 4963.2 gal
